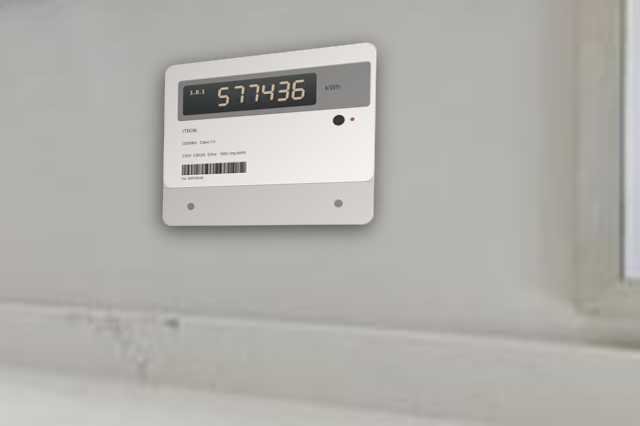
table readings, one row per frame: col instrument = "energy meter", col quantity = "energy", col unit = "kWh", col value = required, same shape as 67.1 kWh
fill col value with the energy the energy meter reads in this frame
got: 577436 kWh
